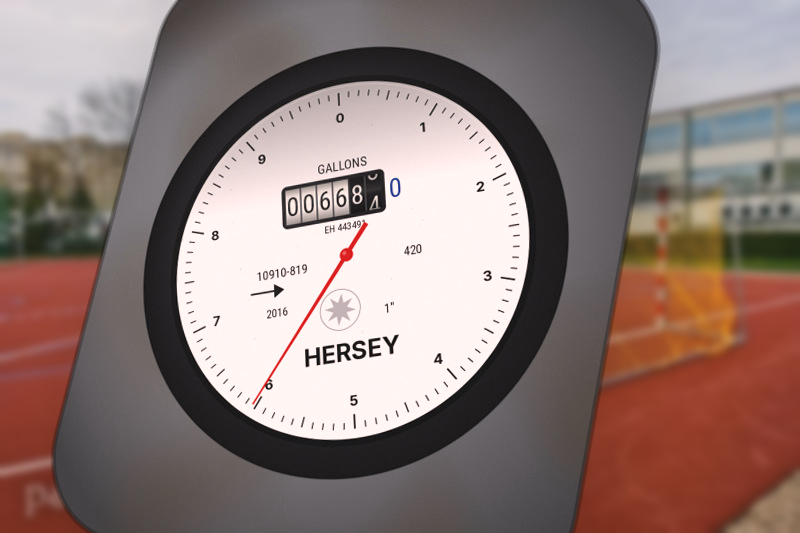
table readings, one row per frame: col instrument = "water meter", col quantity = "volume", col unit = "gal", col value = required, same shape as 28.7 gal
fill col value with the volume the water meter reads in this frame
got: 66836.0 gal
